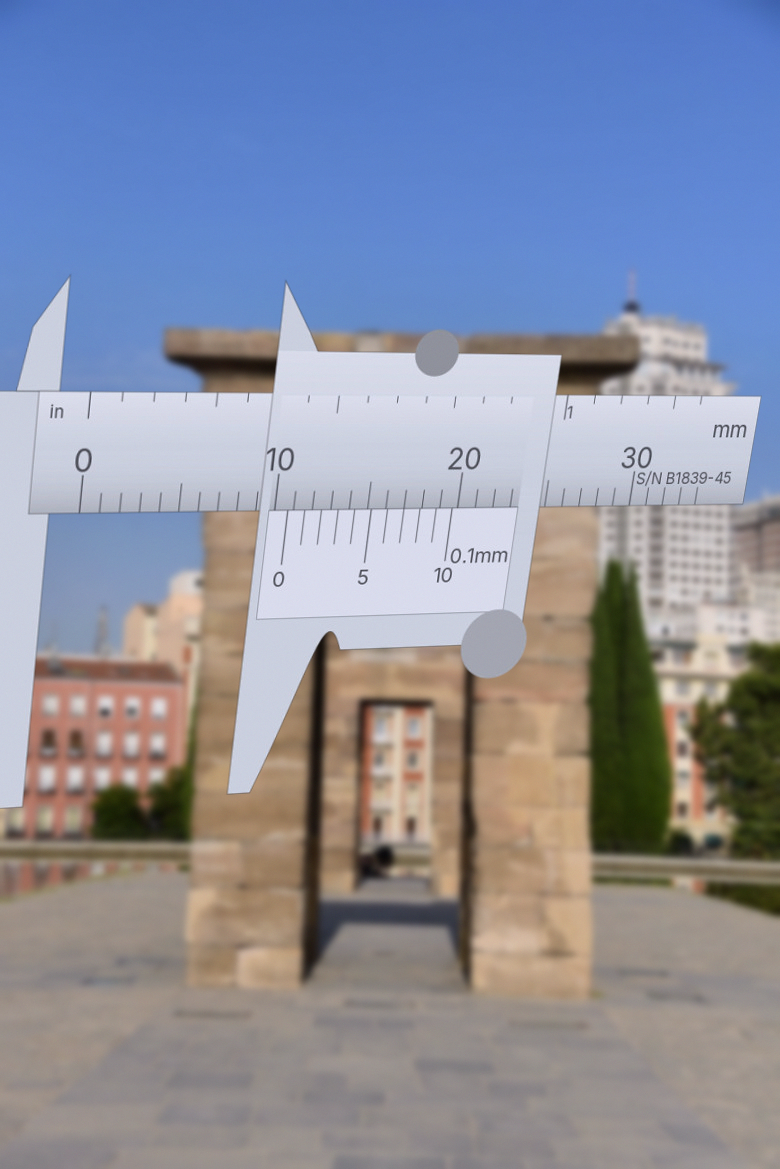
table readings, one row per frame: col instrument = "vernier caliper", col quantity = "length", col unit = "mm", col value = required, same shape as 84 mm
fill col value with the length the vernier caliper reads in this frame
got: 10.7 mm
